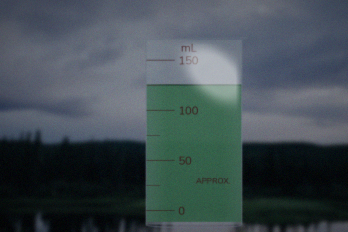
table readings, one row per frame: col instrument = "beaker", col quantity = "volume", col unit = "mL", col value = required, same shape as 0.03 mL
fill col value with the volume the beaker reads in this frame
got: 125 mL
